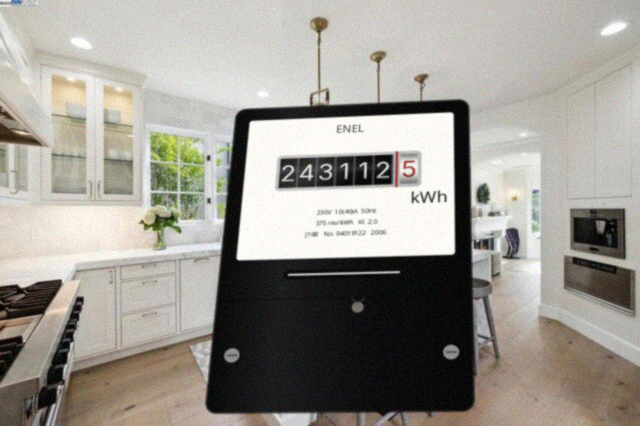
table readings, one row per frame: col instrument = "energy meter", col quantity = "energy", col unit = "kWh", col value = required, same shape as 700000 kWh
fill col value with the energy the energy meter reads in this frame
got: 243112.5 kWh
